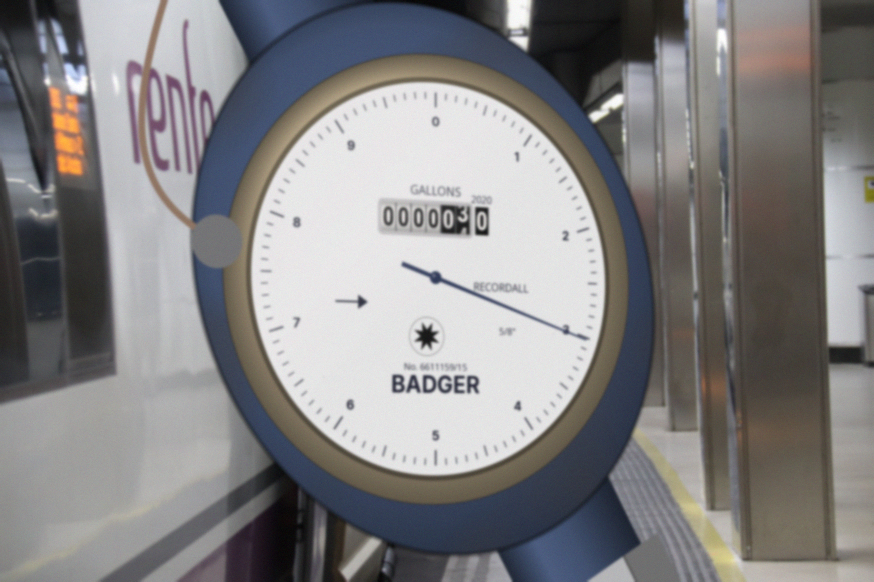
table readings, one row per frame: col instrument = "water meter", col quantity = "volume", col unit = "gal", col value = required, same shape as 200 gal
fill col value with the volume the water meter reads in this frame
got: 33.0 gal
